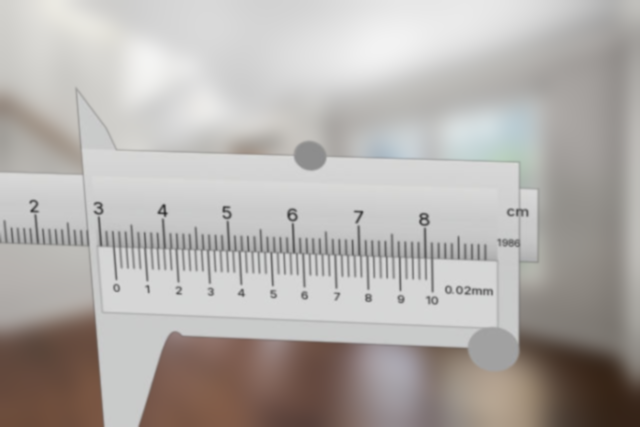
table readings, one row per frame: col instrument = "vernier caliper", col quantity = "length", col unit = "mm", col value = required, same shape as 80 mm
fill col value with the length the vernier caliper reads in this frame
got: 32.0 mm
